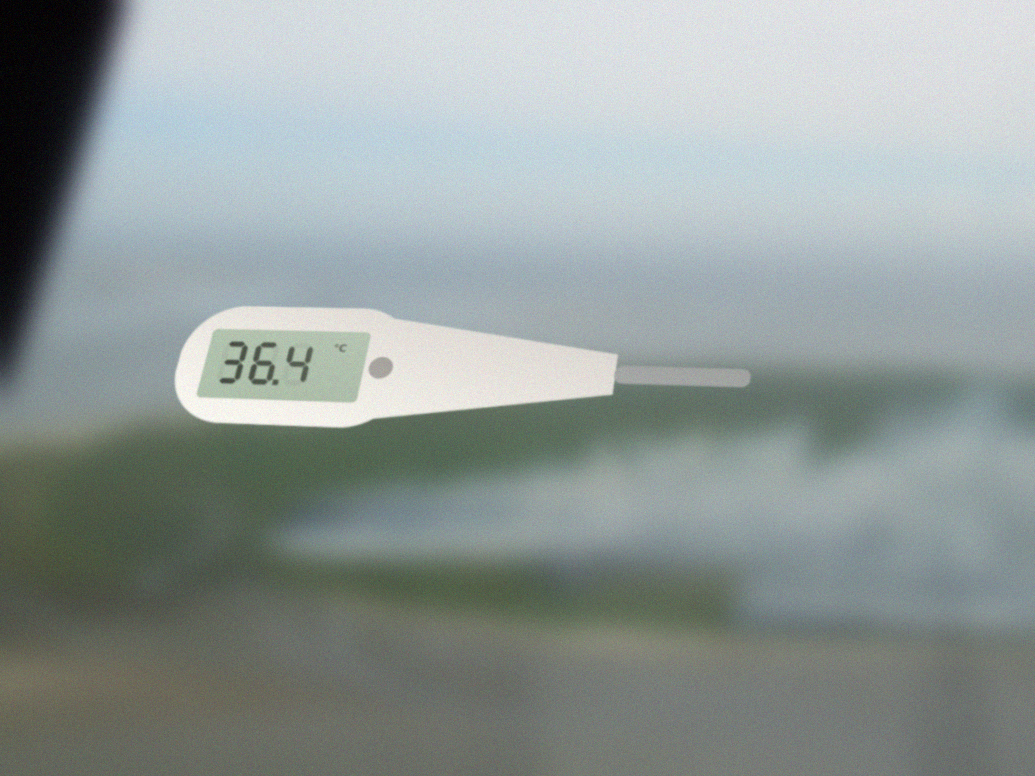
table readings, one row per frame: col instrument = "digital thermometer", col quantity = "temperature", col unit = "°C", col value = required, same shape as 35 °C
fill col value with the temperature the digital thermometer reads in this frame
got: 36.4 °C
